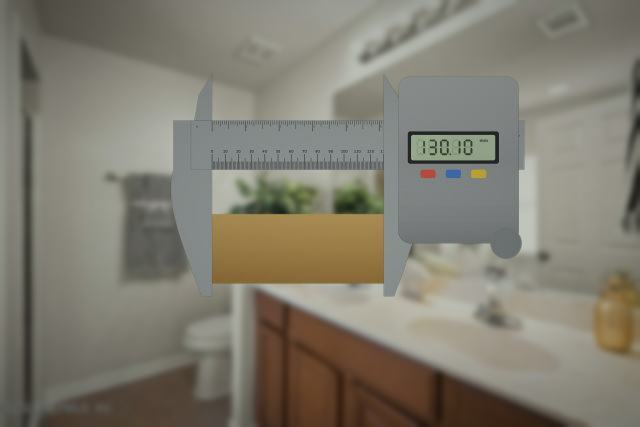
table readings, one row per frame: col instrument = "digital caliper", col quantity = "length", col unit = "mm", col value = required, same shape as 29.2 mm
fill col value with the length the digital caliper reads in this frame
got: 130.10 mm
